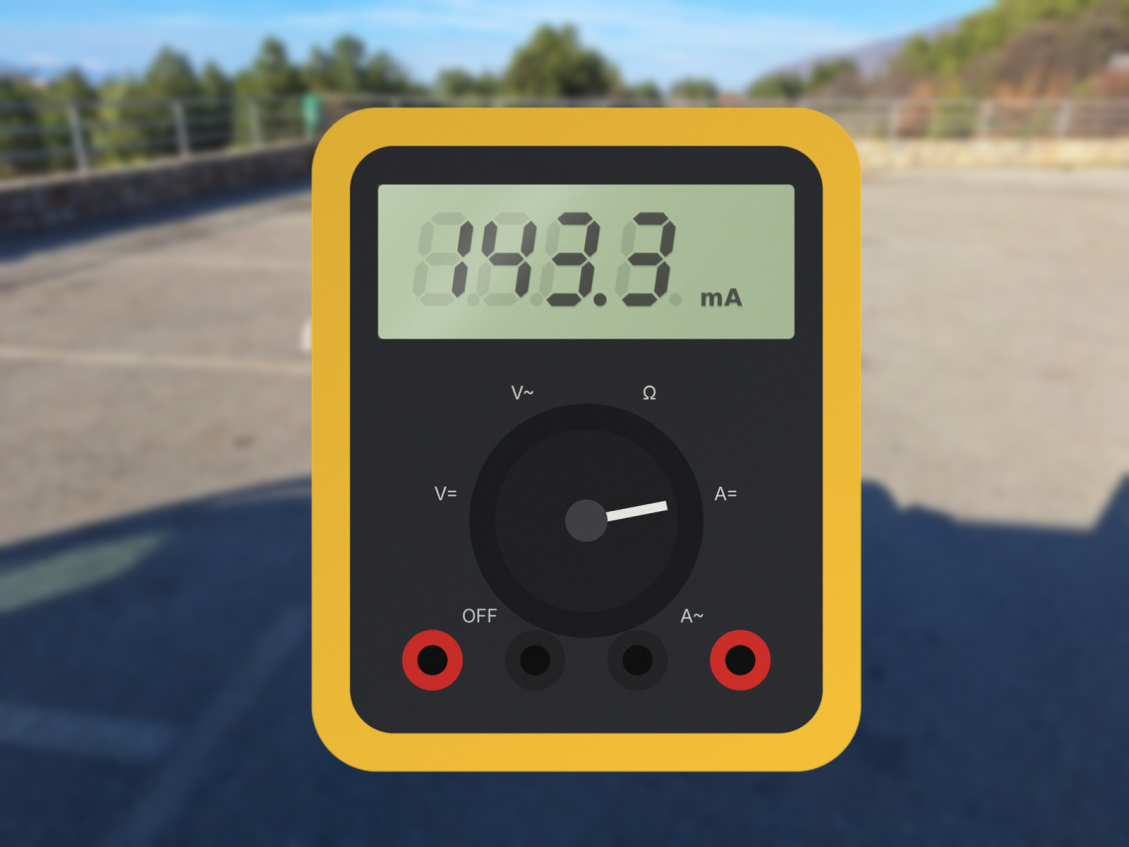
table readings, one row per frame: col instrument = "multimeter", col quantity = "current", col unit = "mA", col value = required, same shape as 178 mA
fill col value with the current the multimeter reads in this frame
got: 143.3 mA
